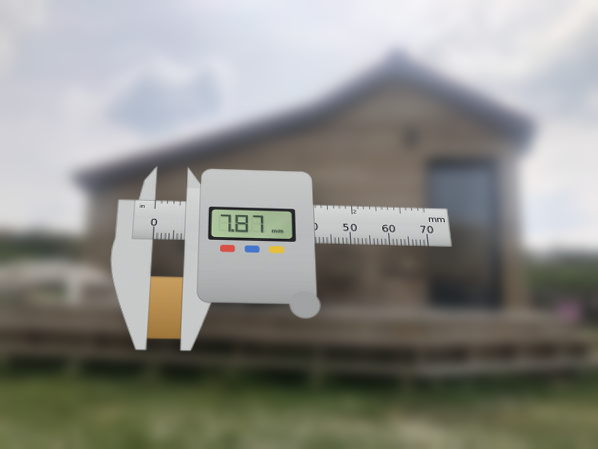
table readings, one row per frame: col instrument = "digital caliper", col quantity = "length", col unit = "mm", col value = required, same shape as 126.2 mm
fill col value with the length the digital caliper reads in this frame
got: 7.87 mm
